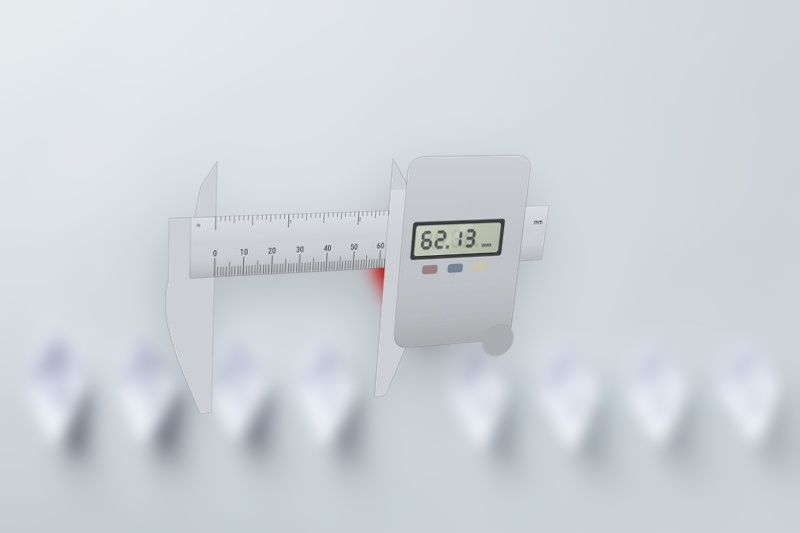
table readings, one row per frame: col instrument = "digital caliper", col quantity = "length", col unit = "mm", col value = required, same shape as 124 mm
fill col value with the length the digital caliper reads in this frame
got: 62.13 mm
